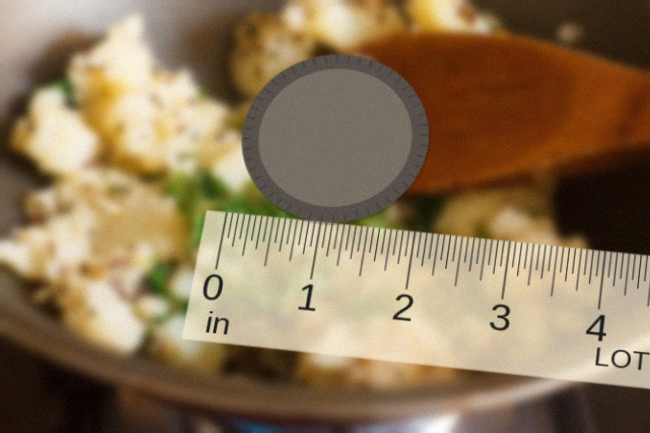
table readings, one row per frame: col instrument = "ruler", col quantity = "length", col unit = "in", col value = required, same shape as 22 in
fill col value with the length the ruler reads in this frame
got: 2 in
